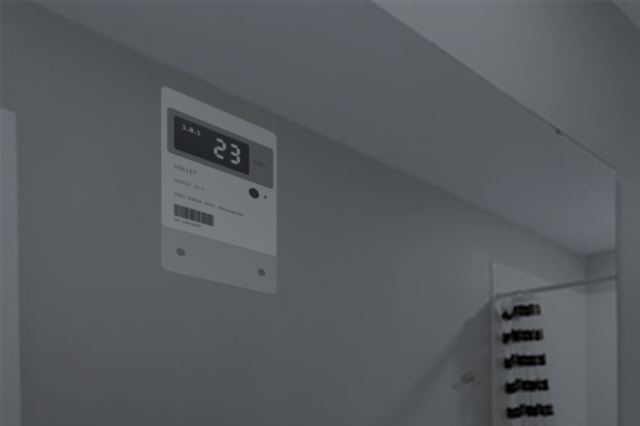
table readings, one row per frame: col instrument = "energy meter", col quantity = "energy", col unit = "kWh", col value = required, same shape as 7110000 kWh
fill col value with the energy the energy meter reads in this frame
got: 23 kWh
